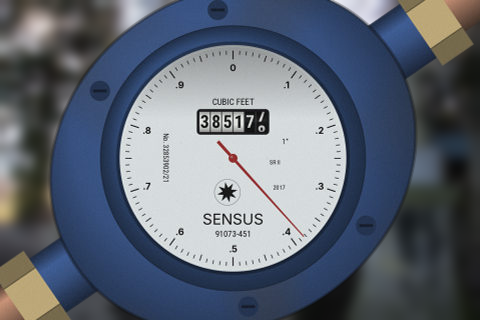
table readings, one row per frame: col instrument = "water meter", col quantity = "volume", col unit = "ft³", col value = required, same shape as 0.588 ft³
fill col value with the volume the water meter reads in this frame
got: 385177.38 ft³
